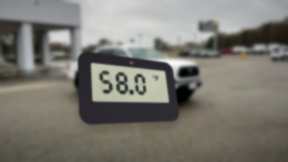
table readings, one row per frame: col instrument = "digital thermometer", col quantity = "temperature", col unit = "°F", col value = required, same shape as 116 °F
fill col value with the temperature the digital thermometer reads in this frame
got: 58.0 °F
